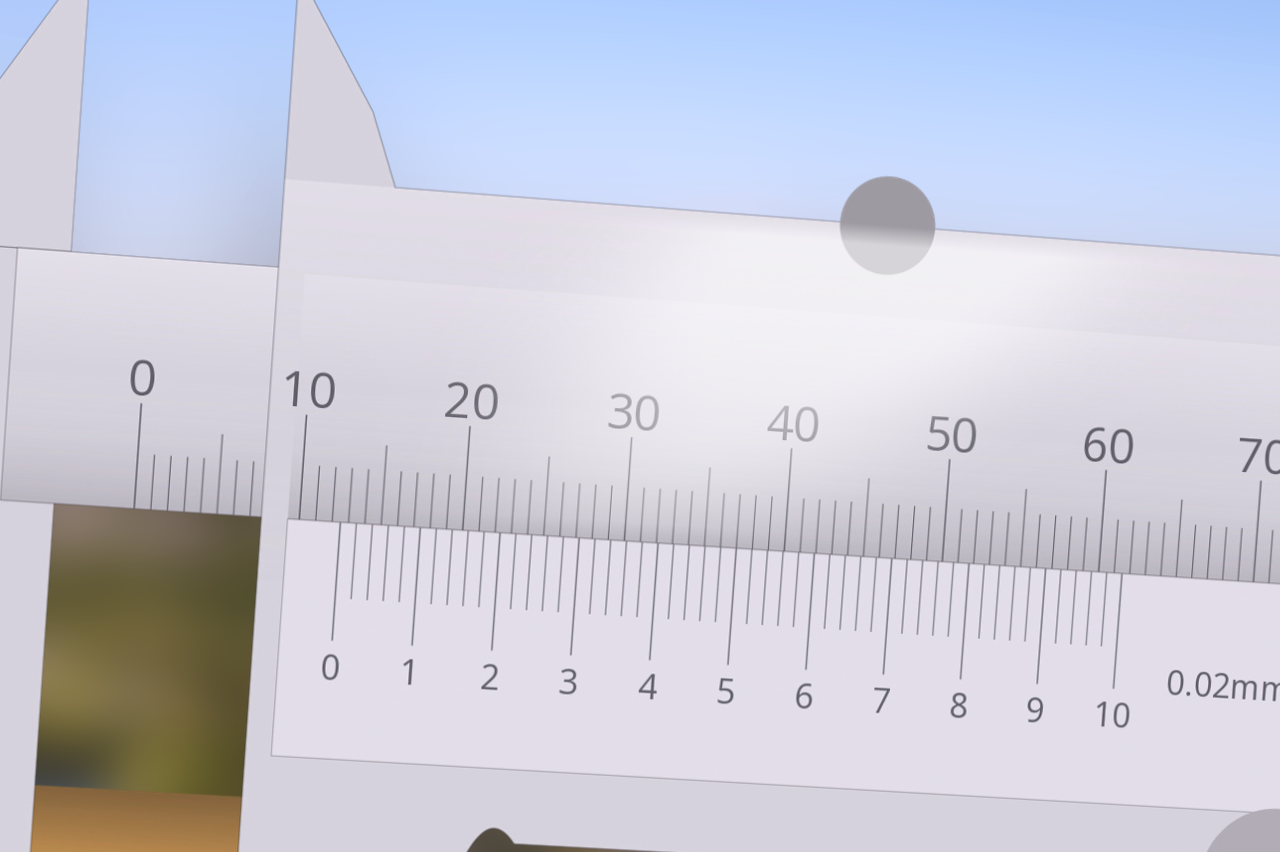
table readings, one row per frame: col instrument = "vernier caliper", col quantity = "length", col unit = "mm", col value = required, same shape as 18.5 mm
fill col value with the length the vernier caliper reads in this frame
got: 12.5 mm
